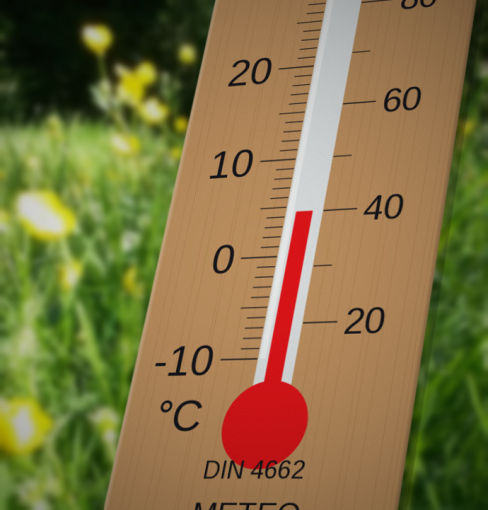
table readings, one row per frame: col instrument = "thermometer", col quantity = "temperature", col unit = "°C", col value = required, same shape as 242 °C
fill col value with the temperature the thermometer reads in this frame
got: 4.5 °C
